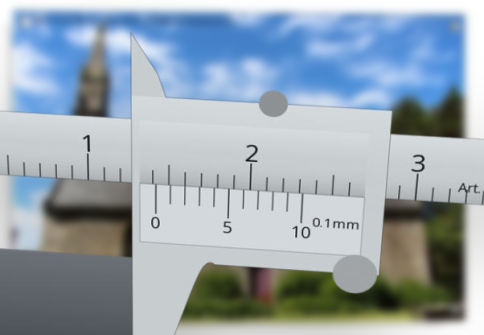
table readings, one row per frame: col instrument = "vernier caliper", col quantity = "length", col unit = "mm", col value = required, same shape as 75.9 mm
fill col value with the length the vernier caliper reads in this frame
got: 14.2 mm
